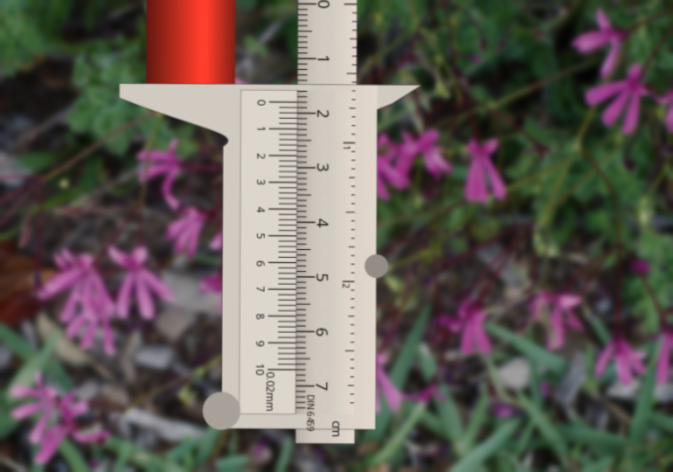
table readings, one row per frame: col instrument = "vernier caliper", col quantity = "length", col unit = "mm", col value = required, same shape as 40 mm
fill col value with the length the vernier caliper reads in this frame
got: 18.0 mm
